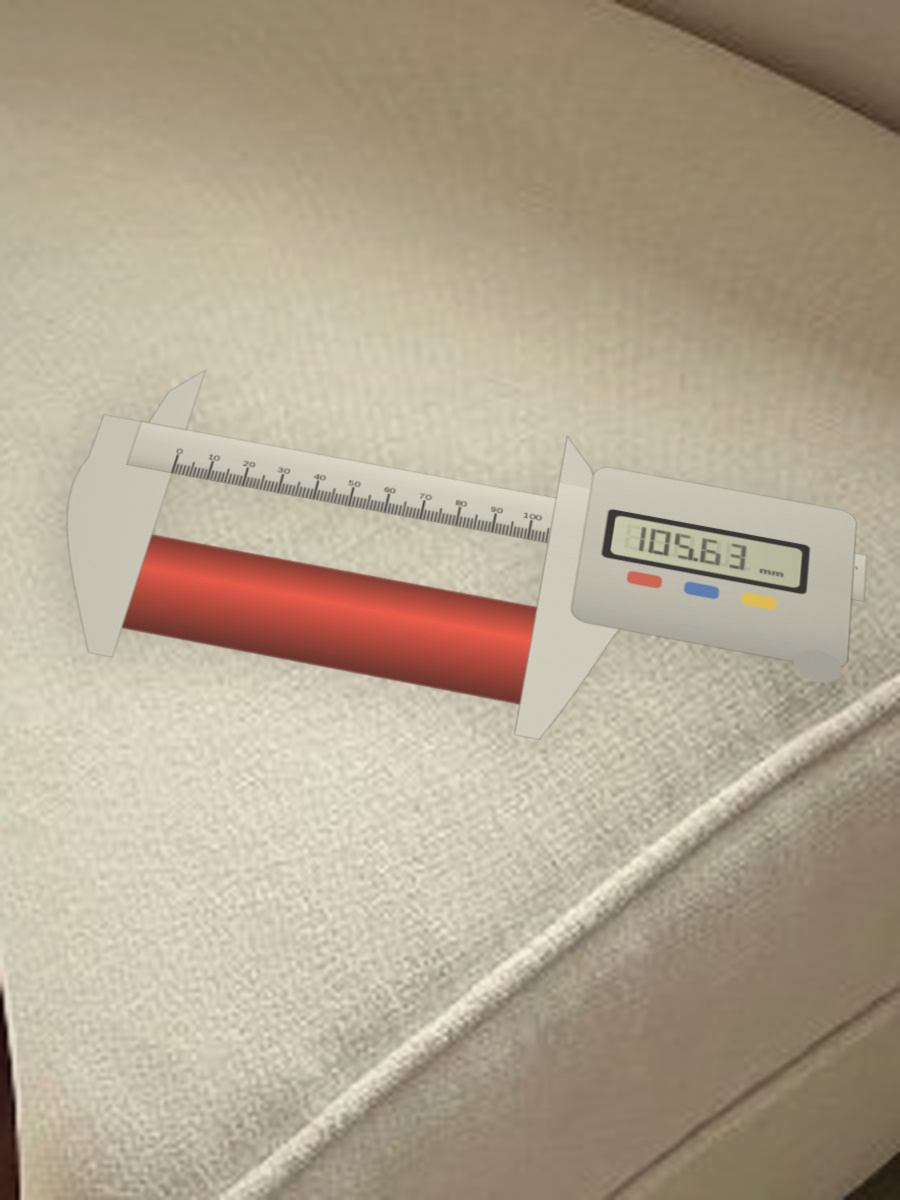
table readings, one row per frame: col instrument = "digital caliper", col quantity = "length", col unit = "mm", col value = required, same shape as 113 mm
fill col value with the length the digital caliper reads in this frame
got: 105.63 mm
